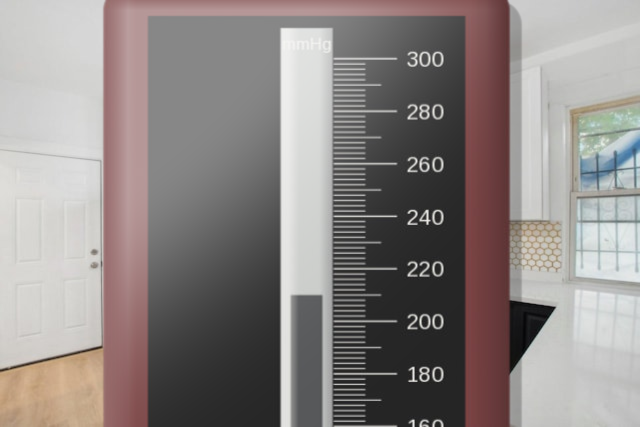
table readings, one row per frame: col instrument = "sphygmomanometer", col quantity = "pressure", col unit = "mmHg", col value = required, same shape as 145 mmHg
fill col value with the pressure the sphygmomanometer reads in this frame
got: 210 mmHg
